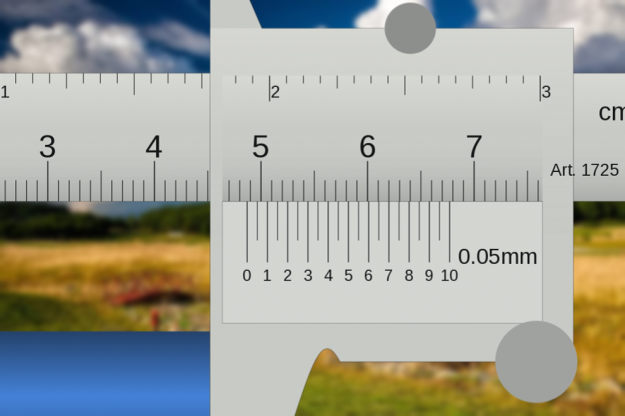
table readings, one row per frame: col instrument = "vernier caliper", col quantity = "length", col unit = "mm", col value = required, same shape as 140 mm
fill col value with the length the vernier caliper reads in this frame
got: 48.7 mm
